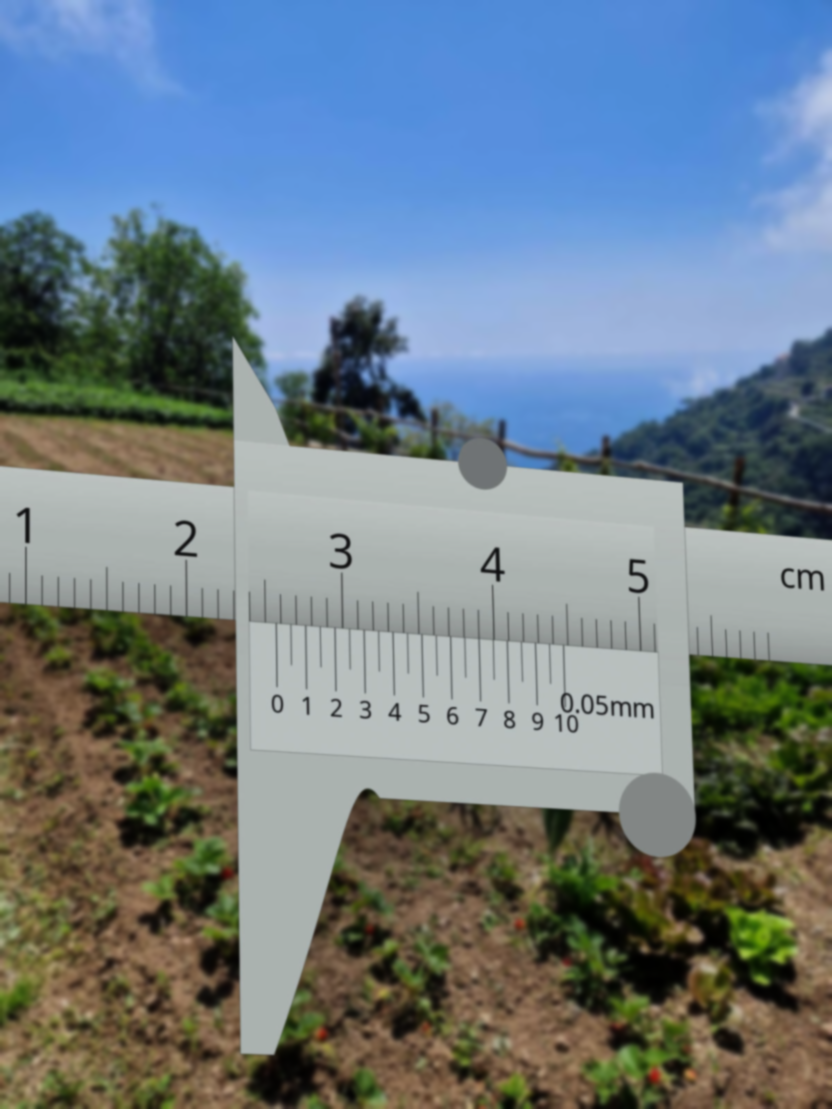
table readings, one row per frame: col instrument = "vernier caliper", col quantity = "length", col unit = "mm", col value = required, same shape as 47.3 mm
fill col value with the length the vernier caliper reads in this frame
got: 25.7 mm
